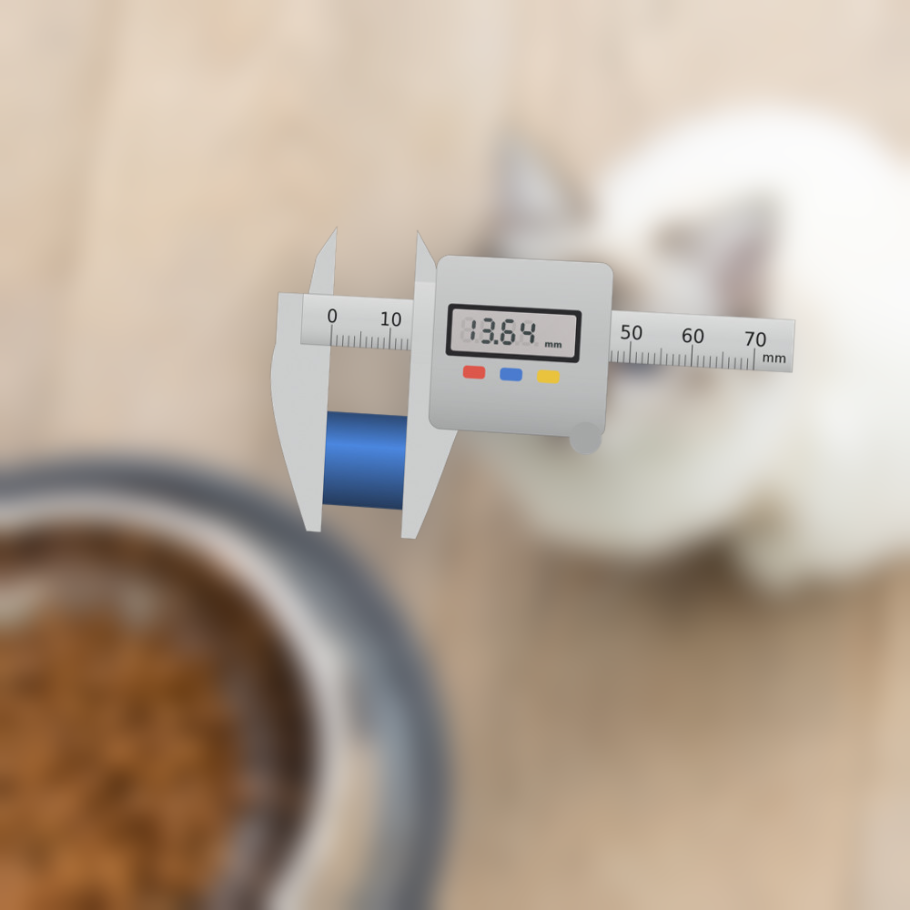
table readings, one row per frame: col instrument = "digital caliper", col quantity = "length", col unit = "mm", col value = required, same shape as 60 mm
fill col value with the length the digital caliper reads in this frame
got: 13.64 mm
